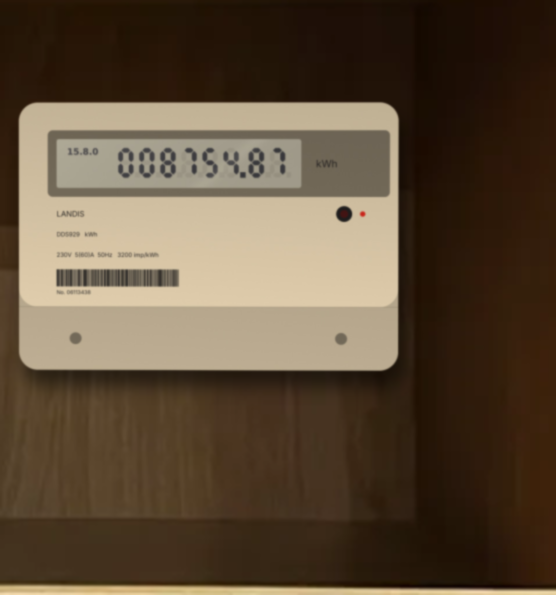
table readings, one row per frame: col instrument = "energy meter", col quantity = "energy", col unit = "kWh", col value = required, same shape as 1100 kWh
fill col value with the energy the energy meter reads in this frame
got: 8754.87 kWh
